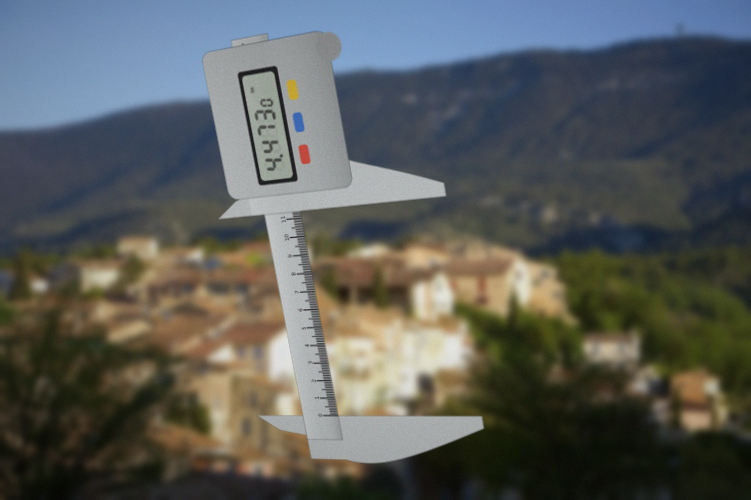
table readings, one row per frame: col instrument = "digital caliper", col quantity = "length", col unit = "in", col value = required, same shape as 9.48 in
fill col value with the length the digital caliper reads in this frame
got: 4.4730 in
